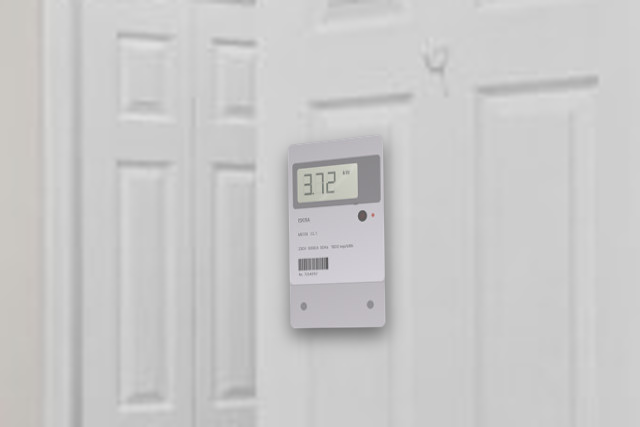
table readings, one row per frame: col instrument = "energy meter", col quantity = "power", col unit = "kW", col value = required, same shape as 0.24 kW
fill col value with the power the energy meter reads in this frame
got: 3.72 kW
